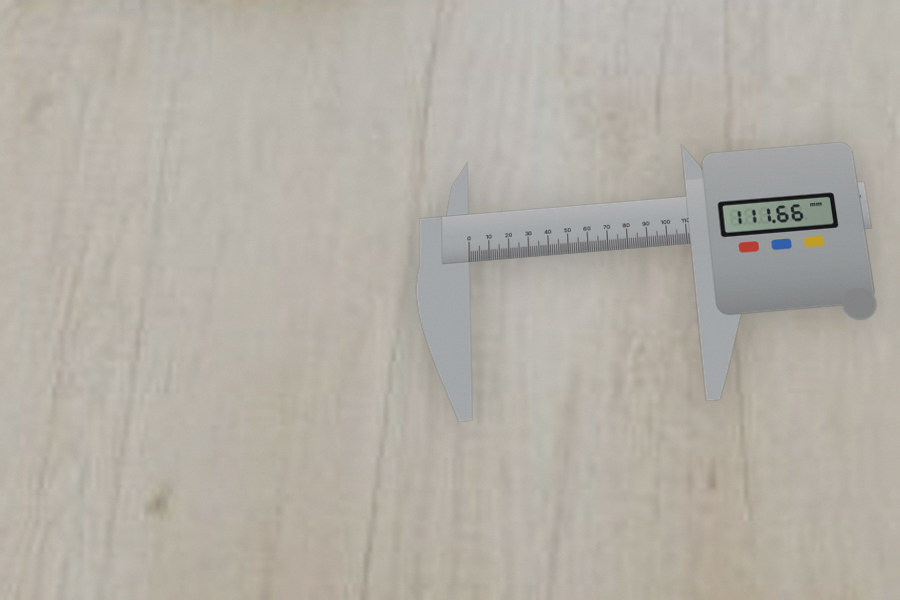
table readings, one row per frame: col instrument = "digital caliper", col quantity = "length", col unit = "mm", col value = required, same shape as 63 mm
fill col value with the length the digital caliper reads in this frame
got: 111.66 mm
